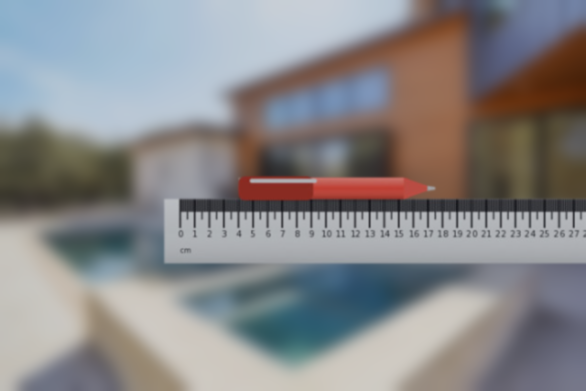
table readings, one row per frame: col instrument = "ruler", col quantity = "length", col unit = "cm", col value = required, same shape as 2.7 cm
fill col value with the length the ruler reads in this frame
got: 13.5 cm
